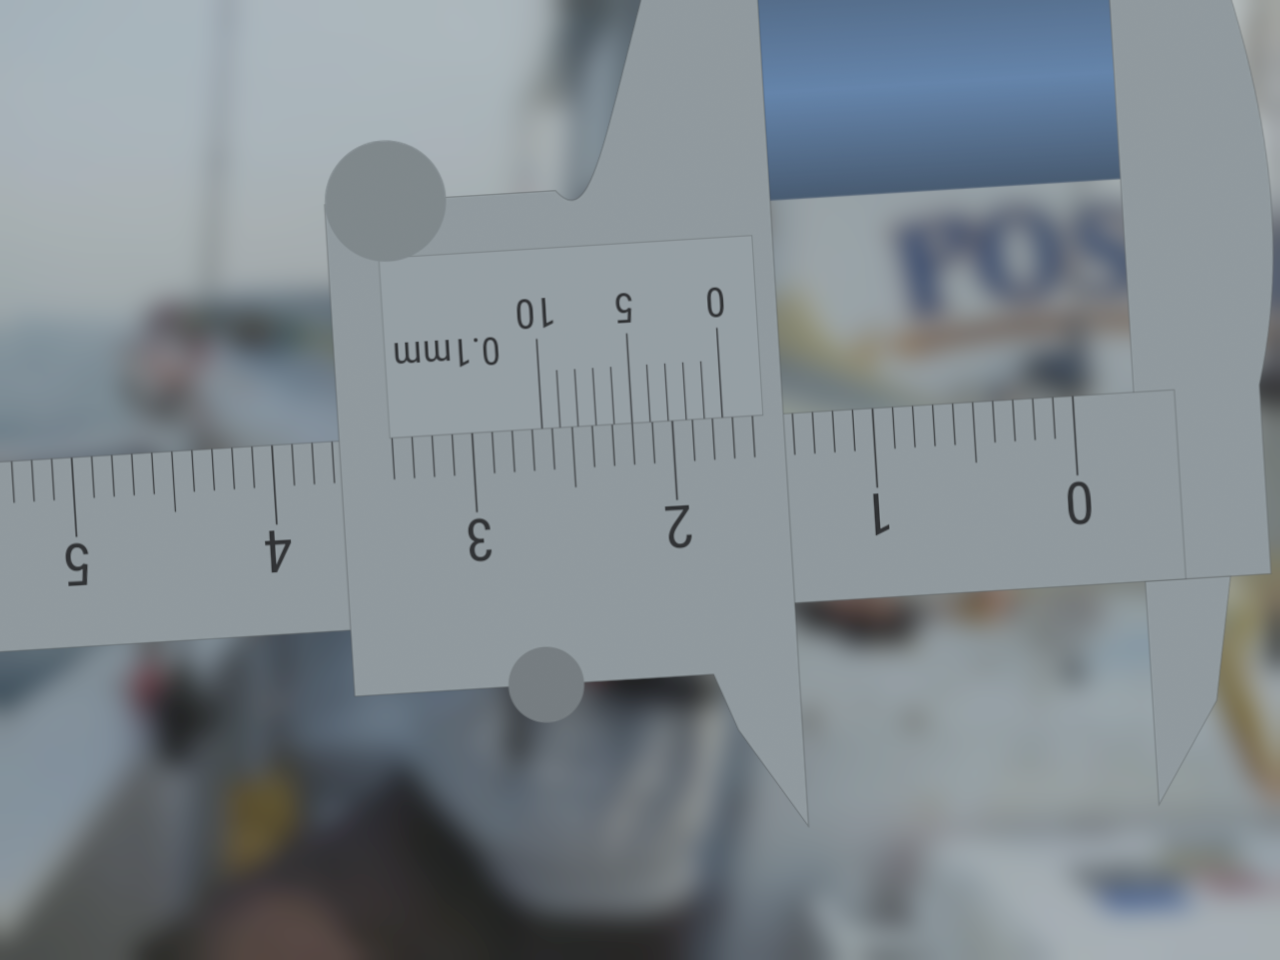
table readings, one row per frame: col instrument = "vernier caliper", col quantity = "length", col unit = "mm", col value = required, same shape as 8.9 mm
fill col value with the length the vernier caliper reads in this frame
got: 17.5 mm
